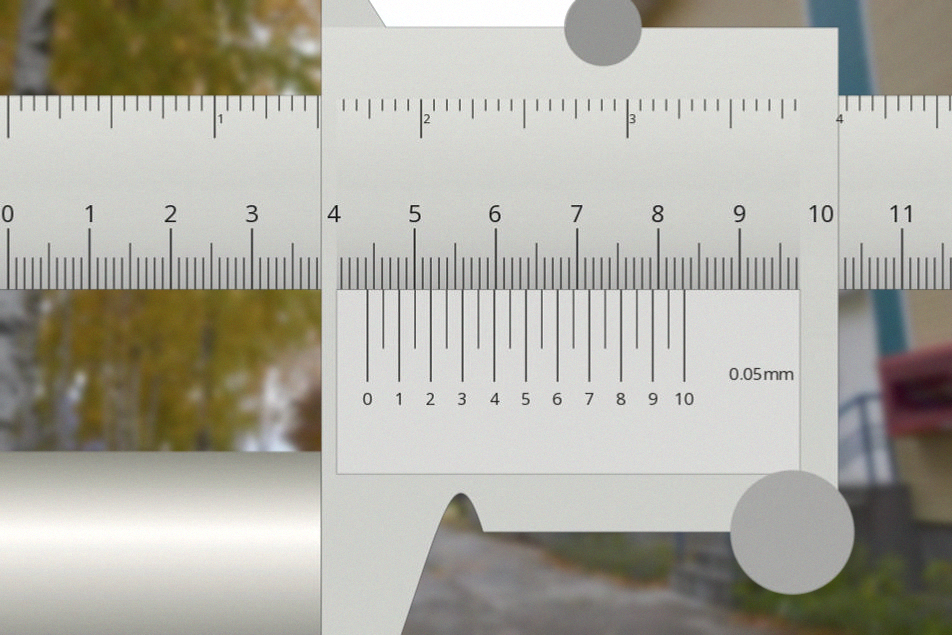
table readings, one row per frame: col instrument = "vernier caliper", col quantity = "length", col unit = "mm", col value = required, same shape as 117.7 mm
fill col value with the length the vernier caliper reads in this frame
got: 44.2 mm
